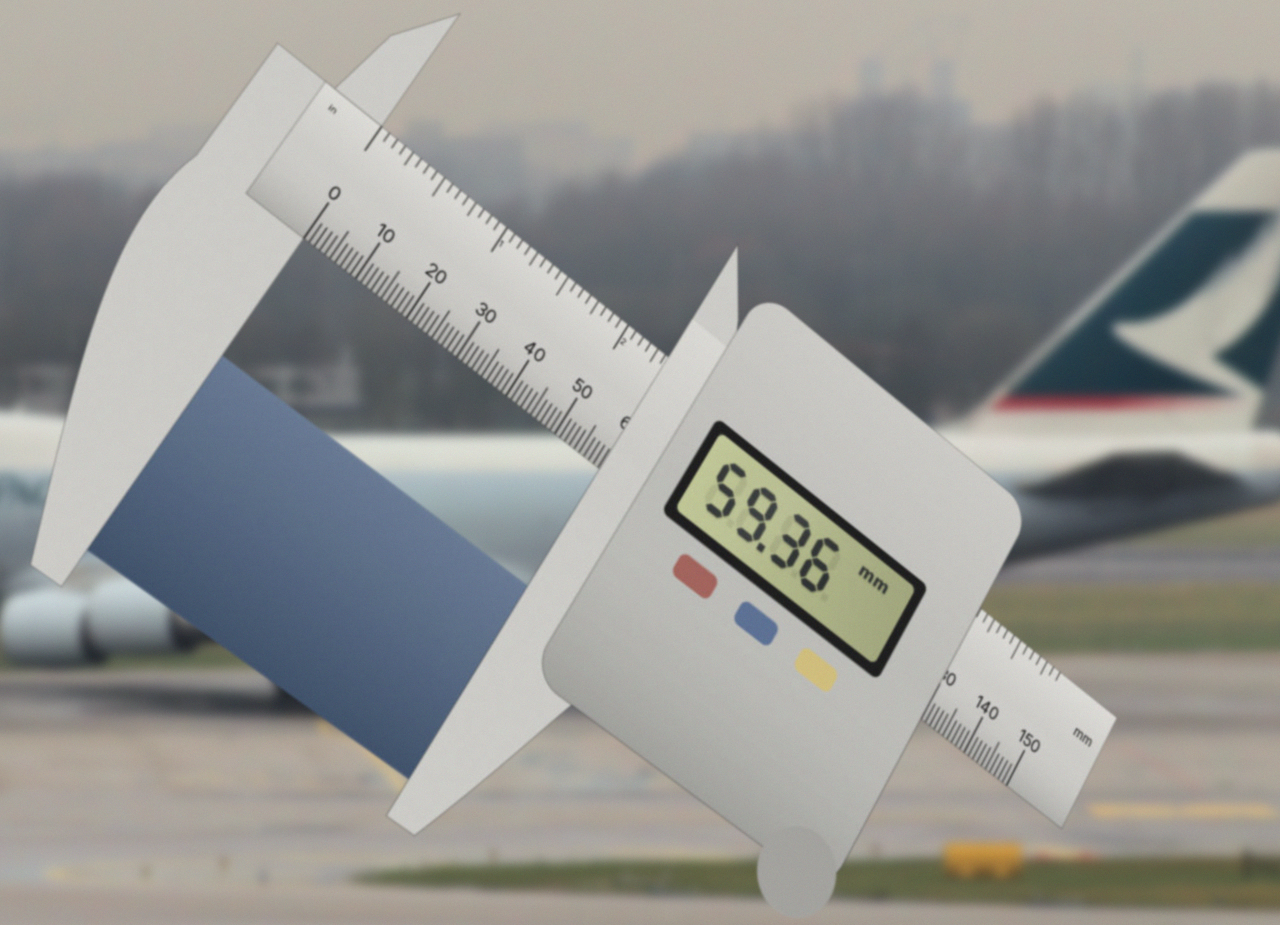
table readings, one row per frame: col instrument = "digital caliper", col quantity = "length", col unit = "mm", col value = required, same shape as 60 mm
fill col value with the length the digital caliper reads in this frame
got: 59.36 mm
